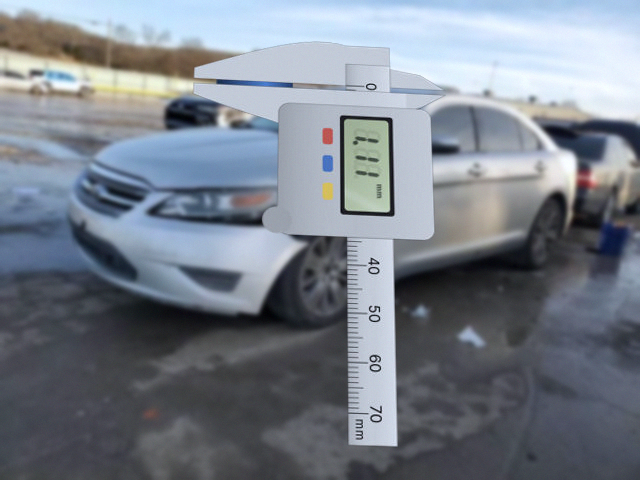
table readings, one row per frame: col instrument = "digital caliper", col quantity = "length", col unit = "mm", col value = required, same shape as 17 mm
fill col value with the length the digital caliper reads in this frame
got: 1.11 mm
